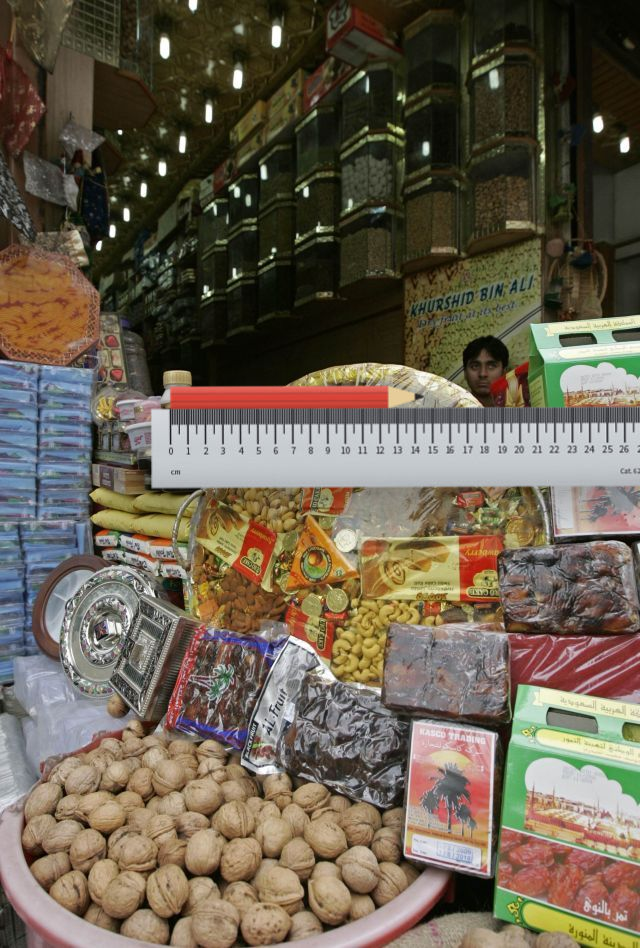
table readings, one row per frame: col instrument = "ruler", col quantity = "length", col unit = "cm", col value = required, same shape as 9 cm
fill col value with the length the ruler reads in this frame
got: 14.5 cm
